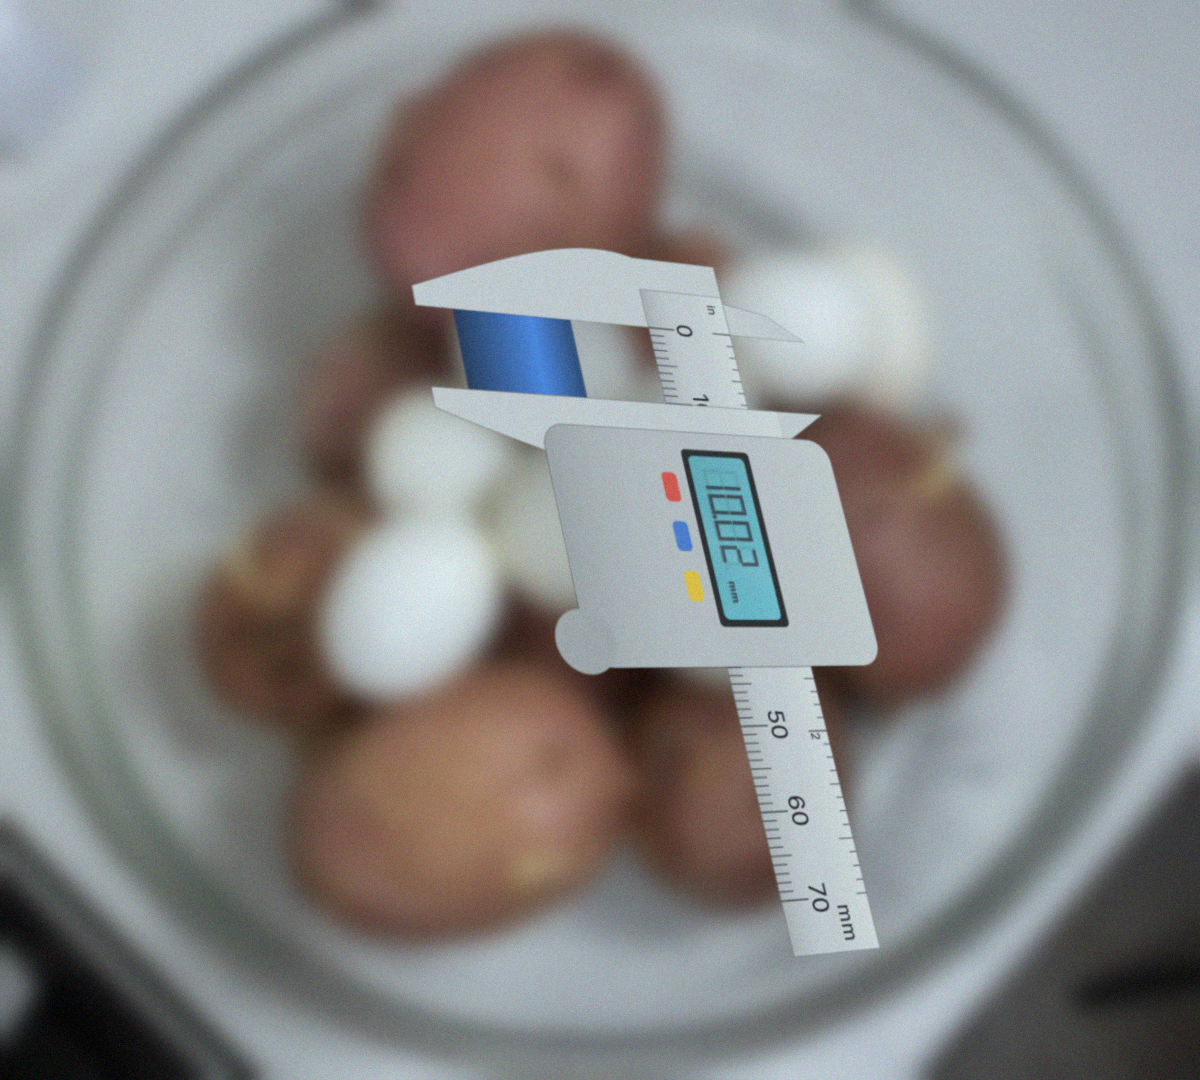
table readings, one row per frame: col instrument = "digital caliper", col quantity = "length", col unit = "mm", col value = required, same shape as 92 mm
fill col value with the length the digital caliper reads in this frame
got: 10.02 mm
